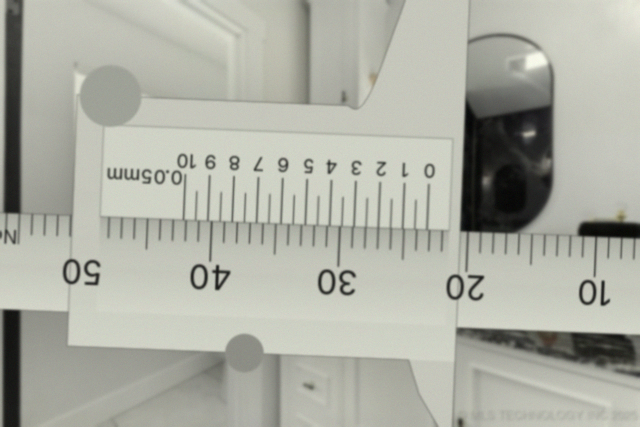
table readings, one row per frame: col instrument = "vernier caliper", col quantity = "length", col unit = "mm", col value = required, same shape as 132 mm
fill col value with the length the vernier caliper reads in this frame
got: 23.2 mm
